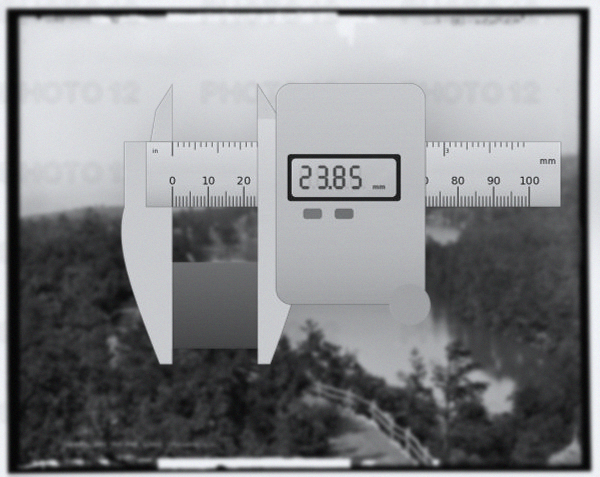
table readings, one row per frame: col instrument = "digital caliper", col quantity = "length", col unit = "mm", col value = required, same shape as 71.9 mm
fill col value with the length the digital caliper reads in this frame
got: 23.85 mm
